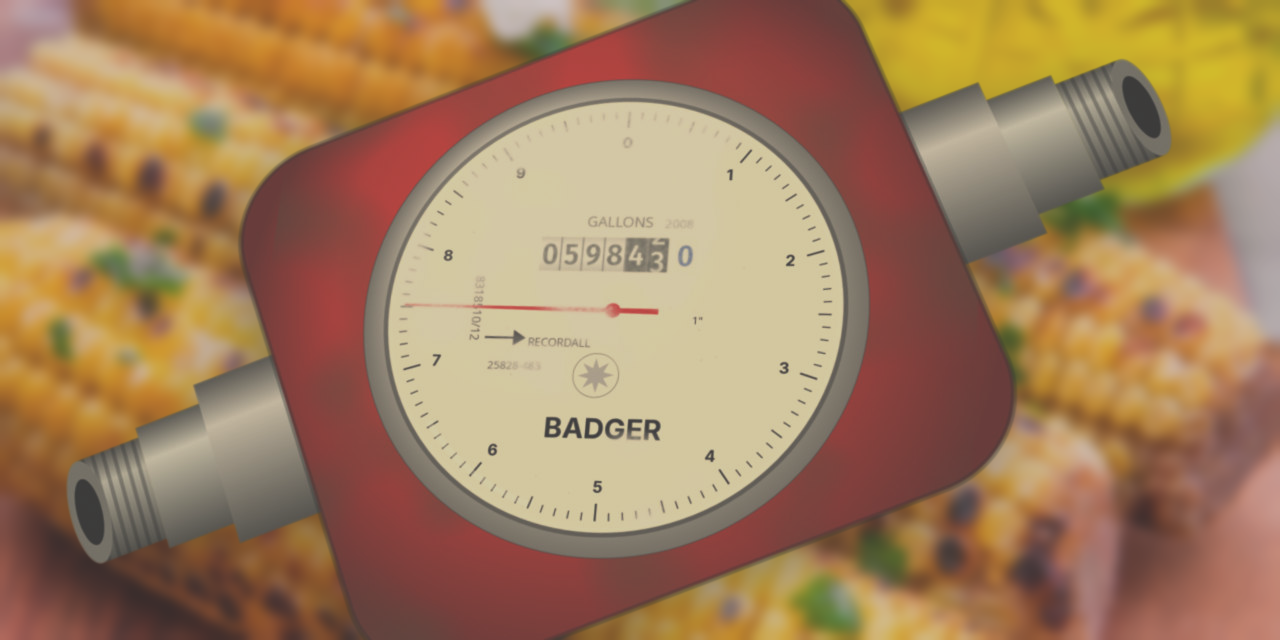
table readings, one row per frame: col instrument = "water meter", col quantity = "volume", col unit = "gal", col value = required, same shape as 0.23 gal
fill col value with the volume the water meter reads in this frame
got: 598427.5 gal
